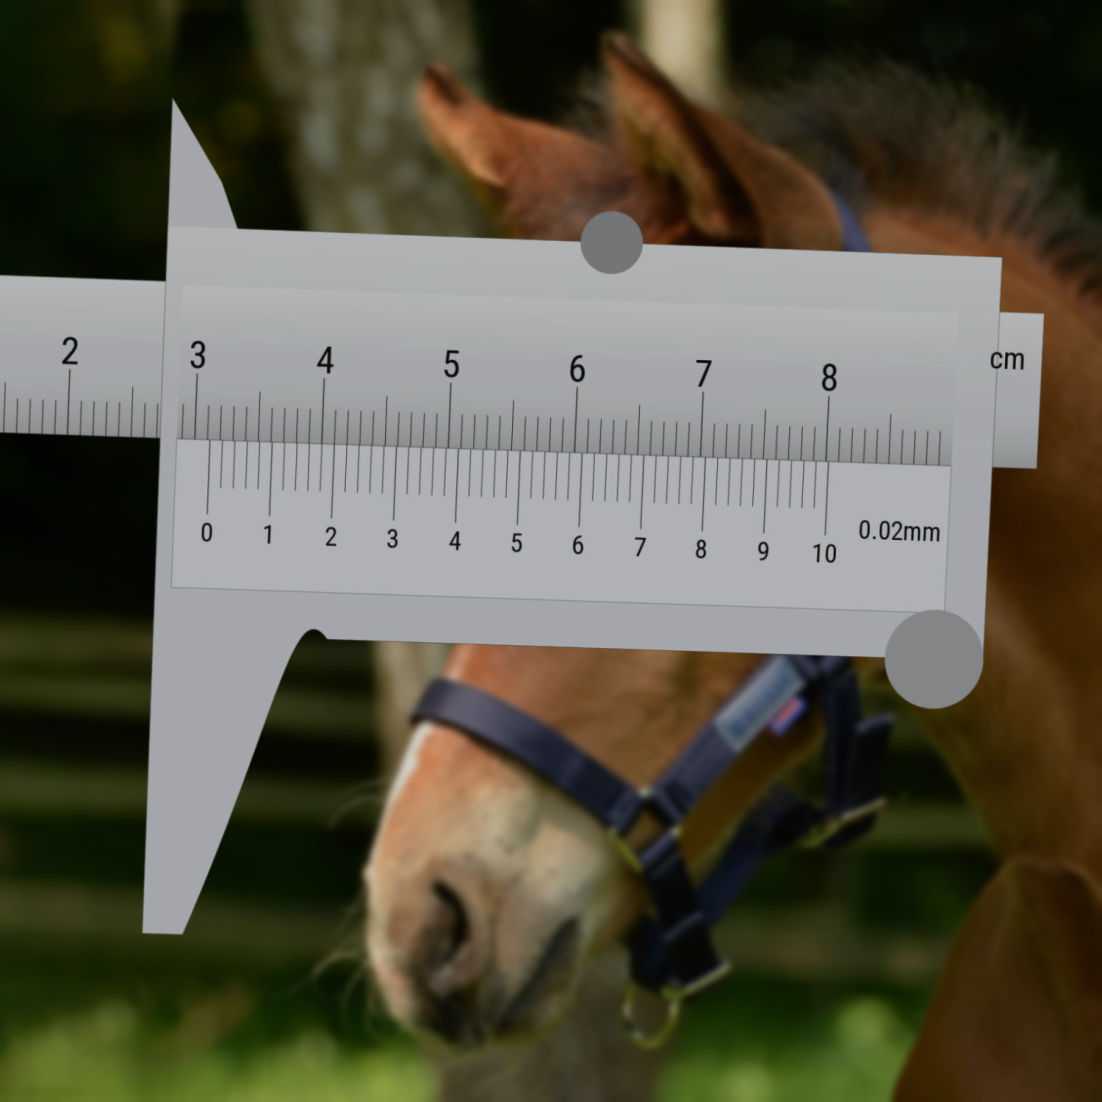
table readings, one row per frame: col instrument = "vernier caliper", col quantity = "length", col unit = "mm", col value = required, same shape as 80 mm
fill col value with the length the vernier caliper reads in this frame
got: 31.2 mm
